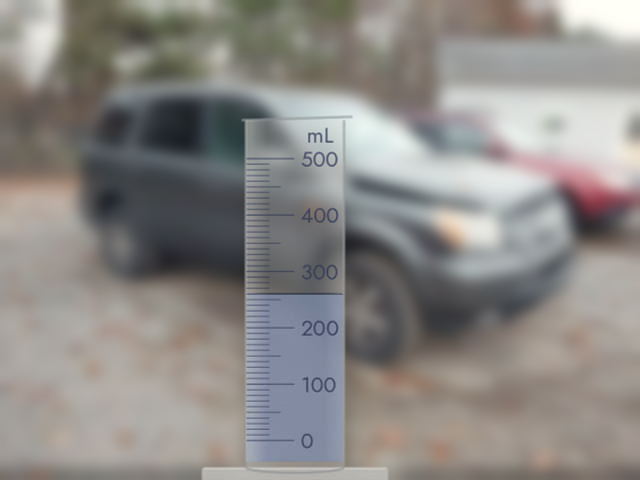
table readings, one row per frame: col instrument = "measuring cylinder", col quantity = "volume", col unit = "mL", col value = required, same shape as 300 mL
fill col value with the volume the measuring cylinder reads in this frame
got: 260 mL
